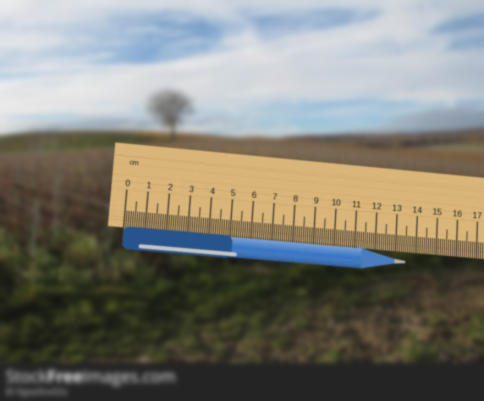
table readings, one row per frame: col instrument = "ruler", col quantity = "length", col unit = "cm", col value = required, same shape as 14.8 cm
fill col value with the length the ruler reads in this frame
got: 13.5 cm
